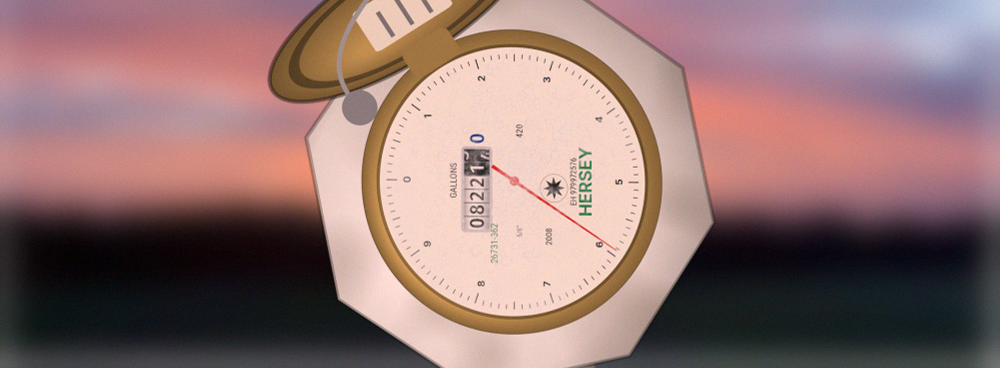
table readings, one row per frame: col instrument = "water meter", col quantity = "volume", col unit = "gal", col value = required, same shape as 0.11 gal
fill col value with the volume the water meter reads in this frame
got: 822135.9 gal
